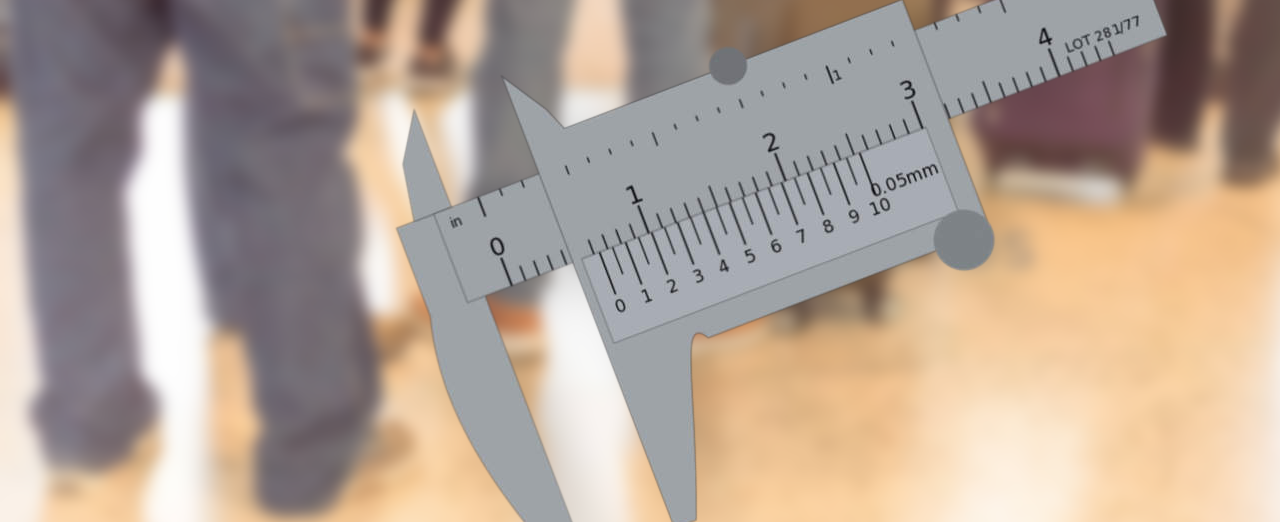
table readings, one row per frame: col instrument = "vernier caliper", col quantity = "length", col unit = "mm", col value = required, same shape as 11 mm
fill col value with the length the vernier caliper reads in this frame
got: 6.4 mm
